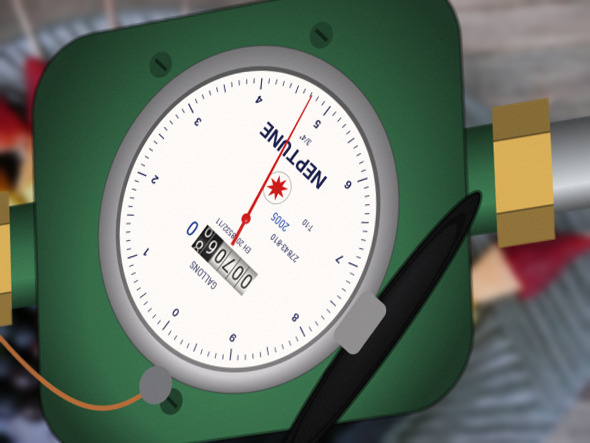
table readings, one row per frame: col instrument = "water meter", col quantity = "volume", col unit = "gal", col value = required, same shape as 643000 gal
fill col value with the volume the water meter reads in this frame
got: 70684.7 gal
